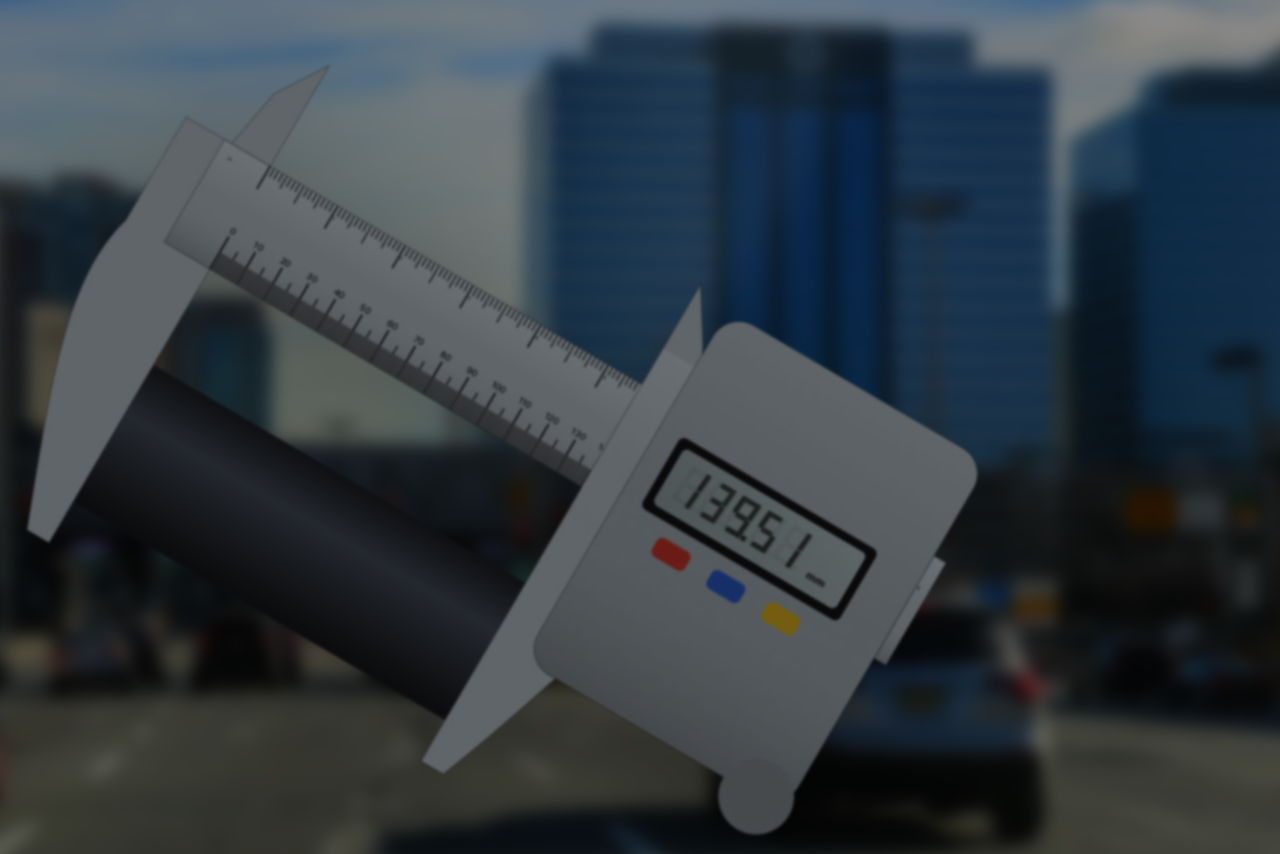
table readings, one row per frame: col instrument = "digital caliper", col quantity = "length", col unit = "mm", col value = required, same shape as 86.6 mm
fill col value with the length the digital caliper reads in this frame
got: 139.51 mm
